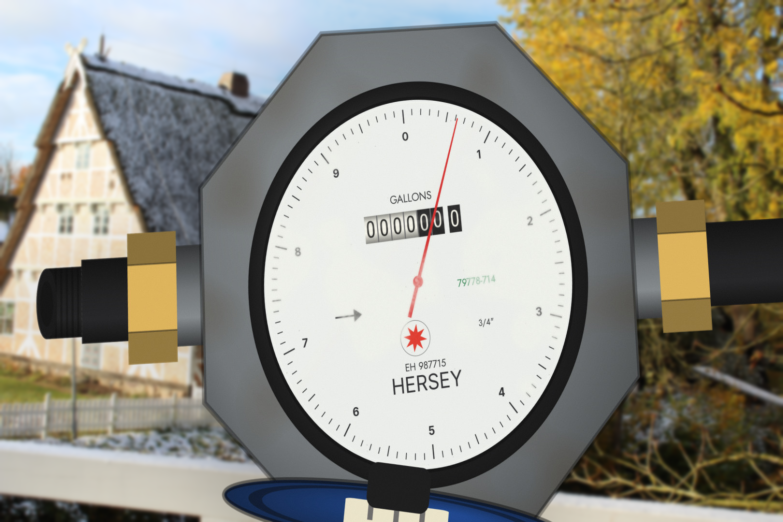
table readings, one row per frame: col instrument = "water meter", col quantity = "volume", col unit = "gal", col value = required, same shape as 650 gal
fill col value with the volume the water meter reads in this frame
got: 0.6 gal
